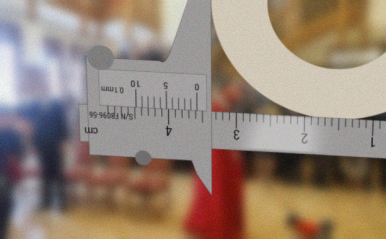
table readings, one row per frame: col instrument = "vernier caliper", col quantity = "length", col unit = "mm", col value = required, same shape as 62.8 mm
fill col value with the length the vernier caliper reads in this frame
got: 35.8 mm
